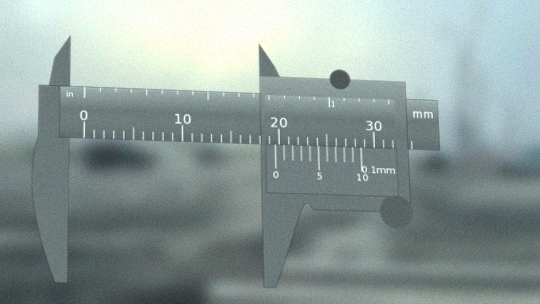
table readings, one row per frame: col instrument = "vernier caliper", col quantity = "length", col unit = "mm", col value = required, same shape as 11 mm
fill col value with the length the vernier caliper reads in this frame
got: 19.6 mm
